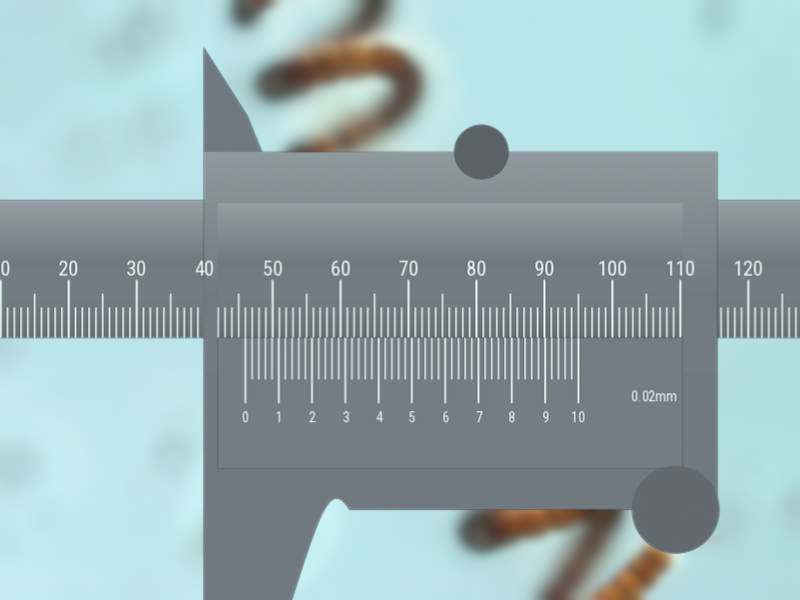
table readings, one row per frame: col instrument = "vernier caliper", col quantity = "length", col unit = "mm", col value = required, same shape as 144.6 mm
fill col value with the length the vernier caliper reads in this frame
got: 46.0 mm
